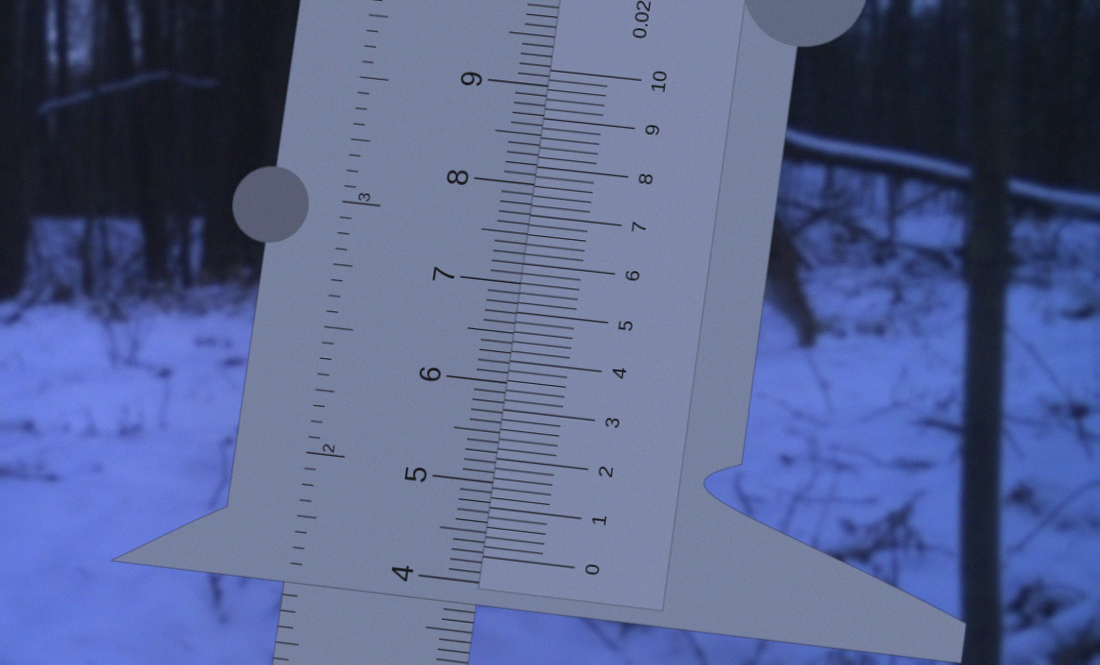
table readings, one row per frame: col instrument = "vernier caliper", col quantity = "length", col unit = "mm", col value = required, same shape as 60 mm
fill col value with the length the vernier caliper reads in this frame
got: 42.6 mm
